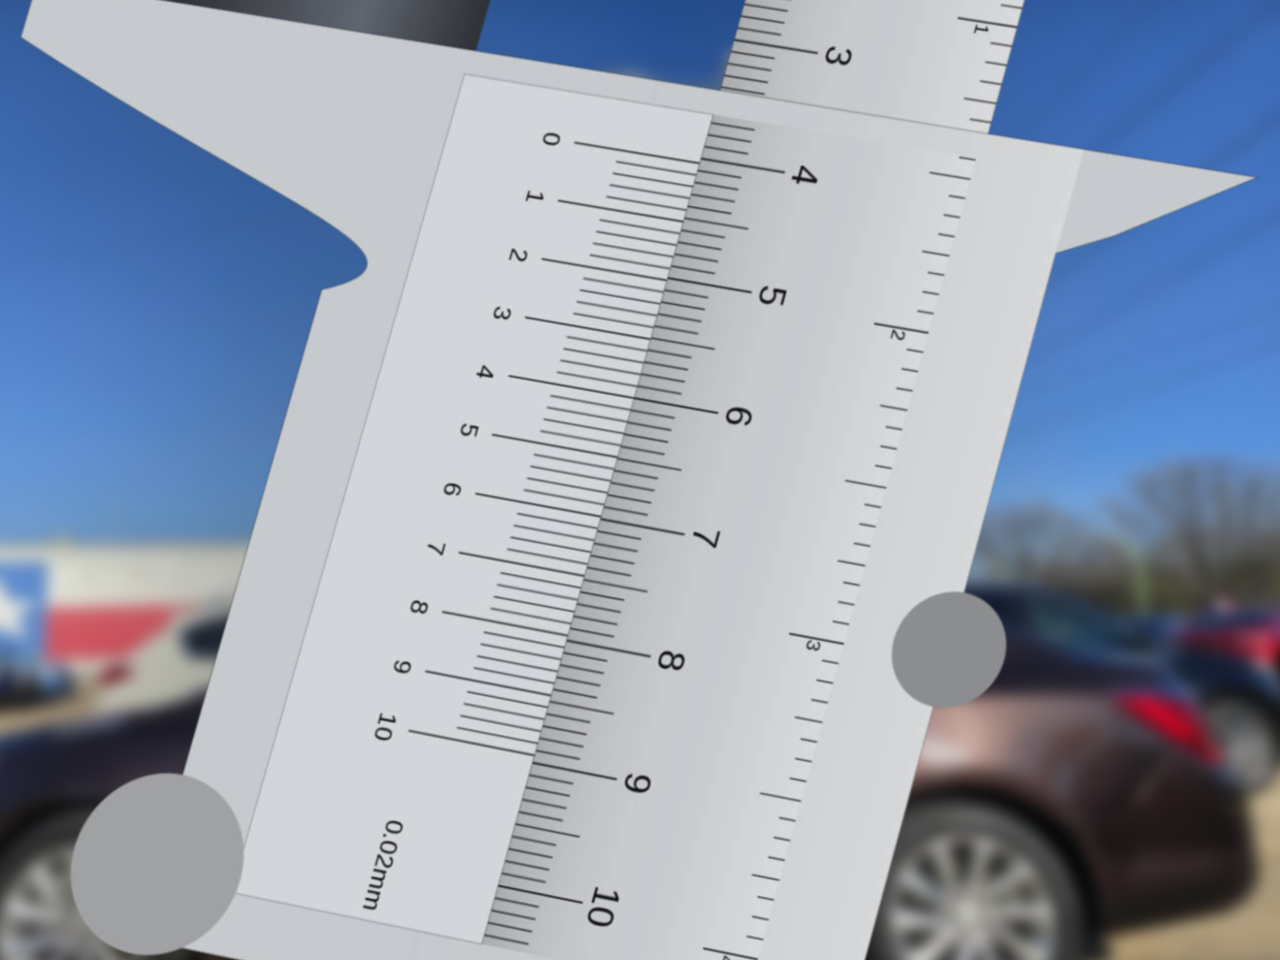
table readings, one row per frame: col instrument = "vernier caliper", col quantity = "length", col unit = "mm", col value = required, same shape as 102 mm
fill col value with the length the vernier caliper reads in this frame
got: 40.4 mm
